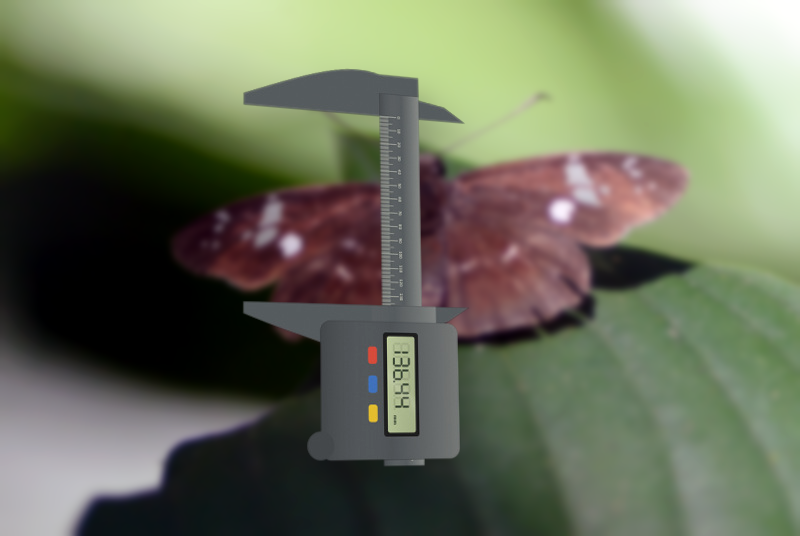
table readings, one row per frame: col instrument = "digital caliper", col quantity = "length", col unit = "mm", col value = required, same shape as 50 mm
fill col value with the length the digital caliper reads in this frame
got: 136.44 mm
